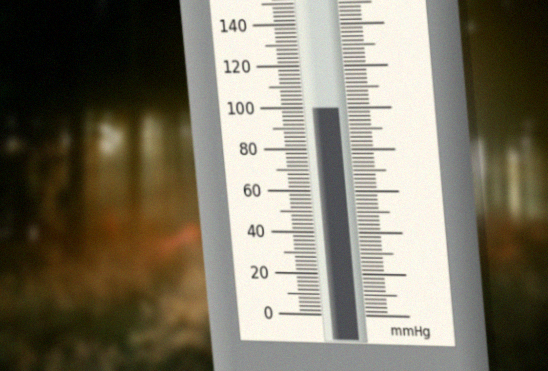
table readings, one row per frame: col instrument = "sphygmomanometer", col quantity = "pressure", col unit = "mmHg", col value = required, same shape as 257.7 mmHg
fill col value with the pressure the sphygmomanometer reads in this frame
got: 100 mmHg
